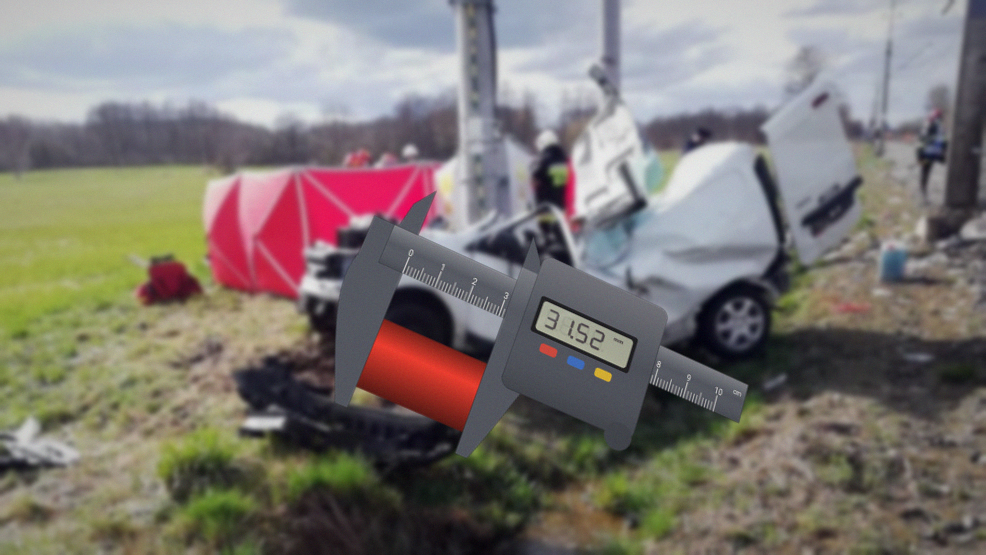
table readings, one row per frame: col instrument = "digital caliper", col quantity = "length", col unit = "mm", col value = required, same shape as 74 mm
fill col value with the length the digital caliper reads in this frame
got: 31.52 mm
